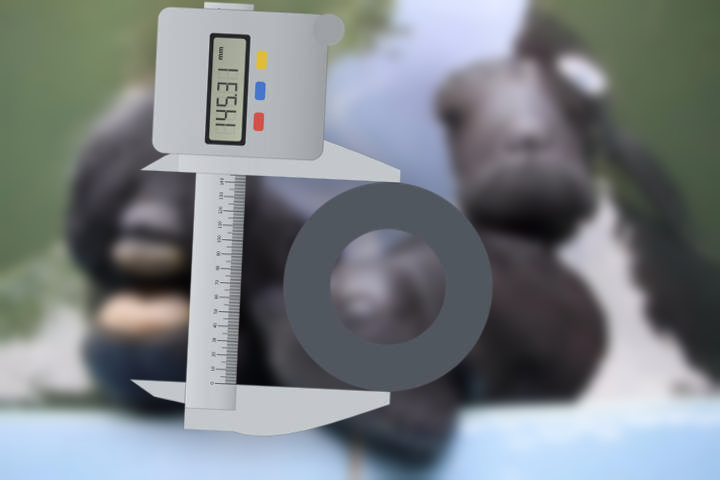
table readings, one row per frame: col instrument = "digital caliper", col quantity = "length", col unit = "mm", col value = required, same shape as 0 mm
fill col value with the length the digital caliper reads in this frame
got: 145.31 mm
